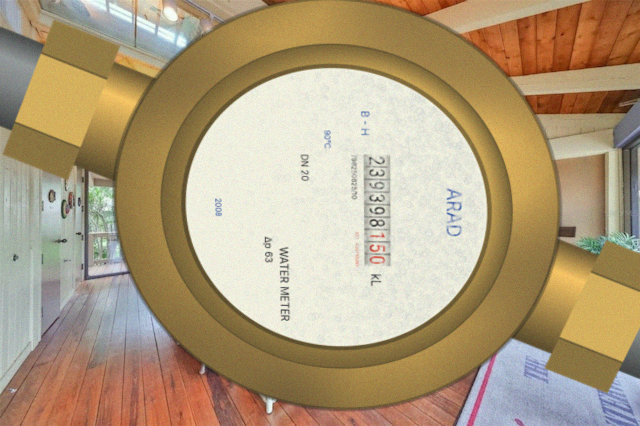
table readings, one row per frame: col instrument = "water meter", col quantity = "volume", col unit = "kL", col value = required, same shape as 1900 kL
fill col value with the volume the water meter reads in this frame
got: 239398.150 kL
